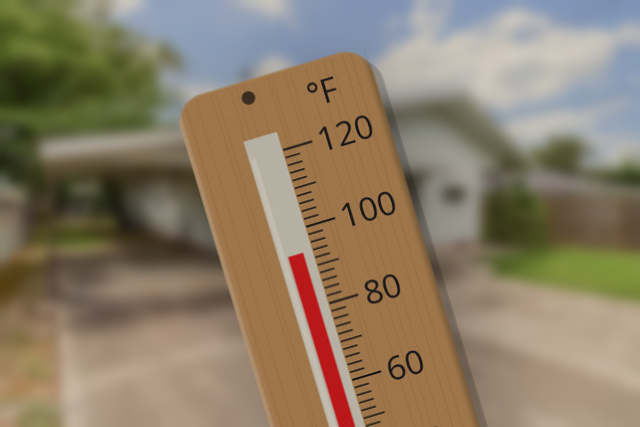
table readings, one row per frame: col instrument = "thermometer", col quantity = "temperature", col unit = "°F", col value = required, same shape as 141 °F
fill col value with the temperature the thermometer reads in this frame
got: 94 °F
